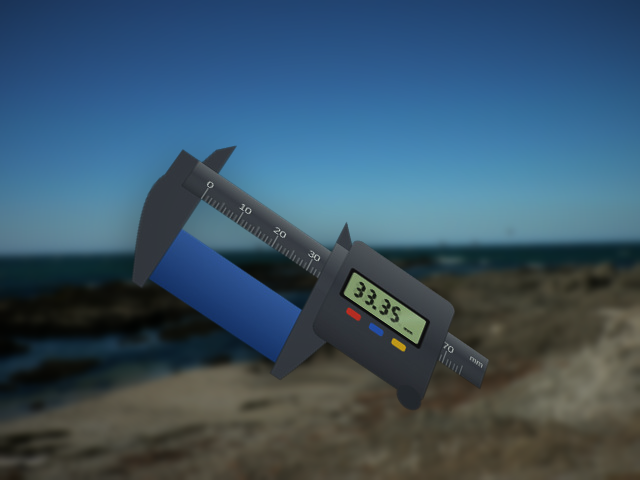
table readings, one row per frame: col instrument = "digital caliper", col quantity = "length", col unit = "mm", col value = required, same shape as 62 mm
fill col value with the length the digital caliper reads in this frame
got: 33.35 mm
